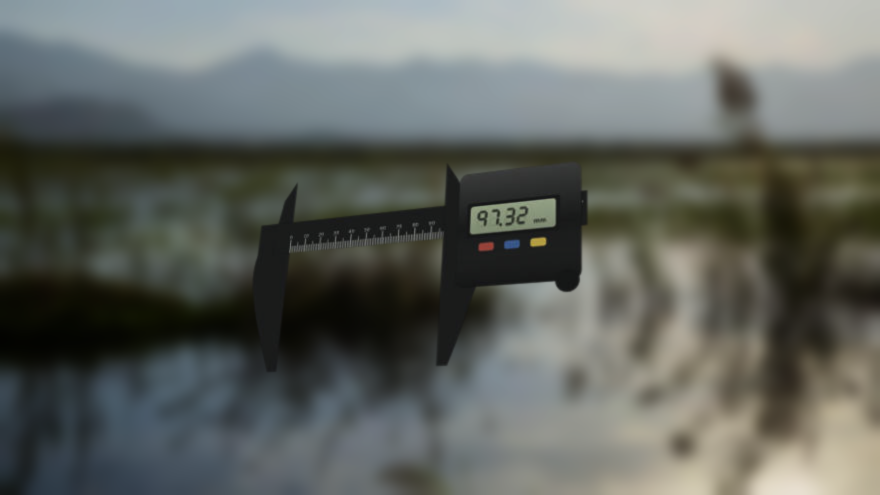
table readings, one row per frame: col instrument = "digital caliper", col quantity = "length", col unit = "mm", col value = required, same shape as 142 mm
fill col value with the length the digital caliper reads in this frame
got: 97.32 mm
